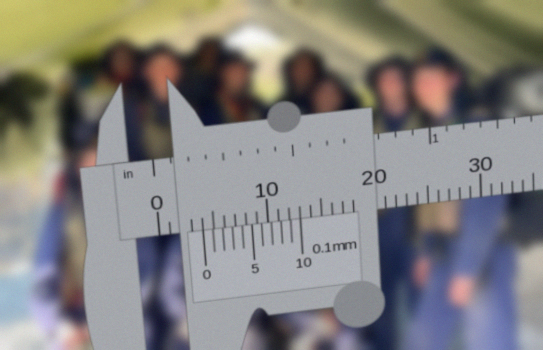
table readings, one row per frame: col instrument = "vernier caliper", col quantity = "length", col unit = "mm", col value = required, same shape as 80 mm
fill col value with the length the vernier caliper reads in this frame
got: 4.0 mm
